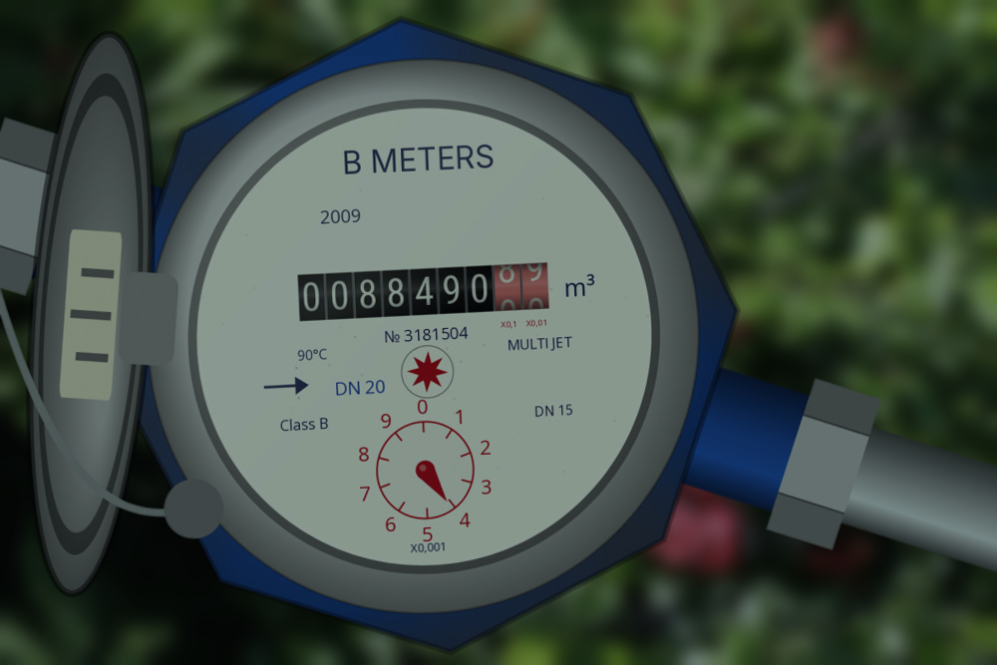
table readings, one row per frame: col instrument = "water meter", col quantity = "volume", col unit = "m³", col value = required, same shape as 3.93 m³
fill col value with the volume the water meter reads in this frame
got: 88490.894 m³
